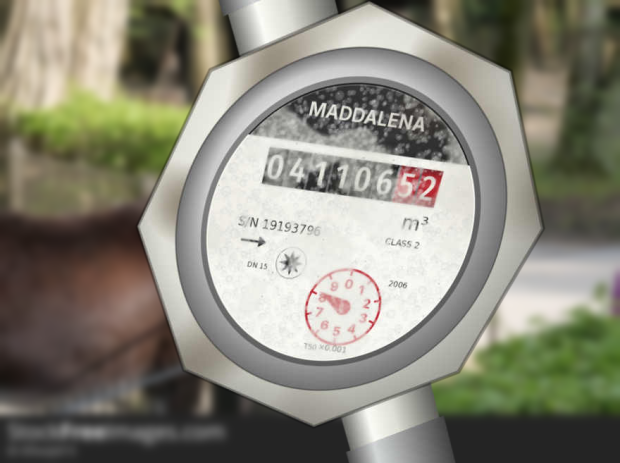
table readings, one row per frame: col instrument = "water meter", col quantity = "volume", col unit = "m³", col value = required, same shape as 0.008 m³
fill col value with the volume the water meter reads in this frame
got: 41106.528 m³
